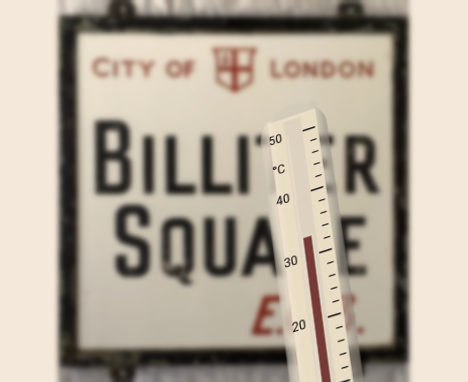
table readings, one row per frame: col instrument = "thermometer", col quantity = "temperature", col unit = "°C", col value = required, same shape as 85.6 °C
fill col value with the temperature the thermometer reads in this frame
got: 33 °C
